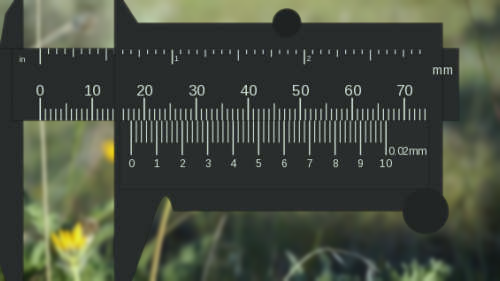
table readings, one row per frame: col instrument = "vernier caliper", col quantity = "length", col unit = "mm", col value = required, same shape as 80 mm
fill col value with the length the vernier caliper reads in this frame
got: 17.5 mm
